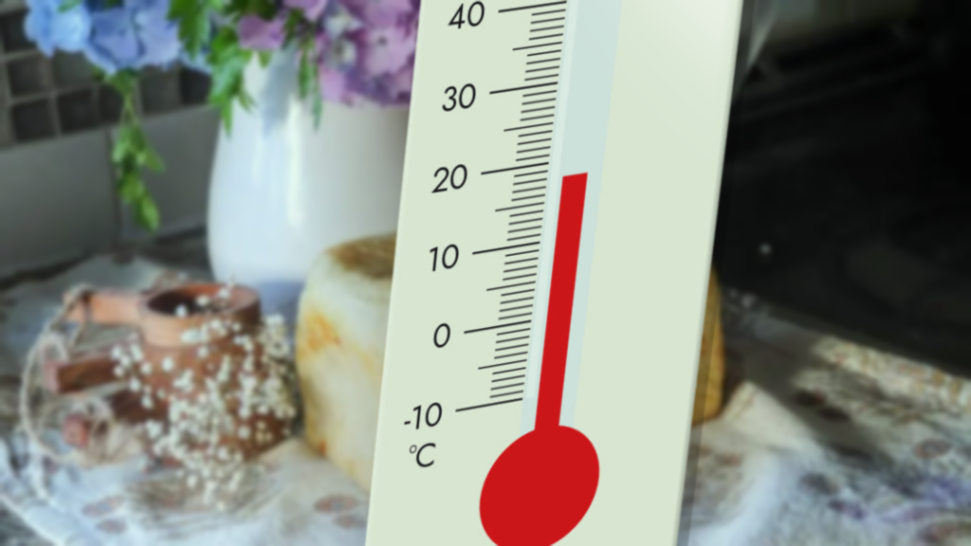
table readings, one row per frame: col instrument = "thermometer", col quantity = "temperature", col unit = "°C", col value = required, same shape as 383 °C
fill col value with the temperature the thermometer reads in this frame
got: 18 °C
